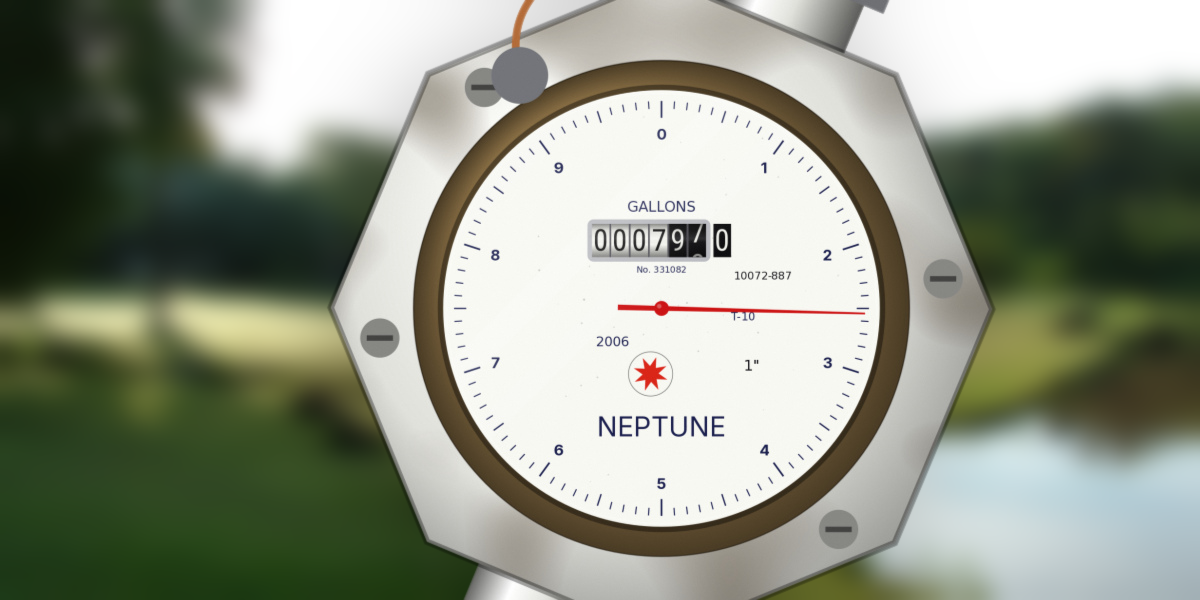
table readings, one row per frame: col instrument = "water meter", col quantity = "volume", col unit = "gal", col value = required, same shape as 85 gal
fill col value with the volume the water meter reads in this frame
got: 7972.5 gal
